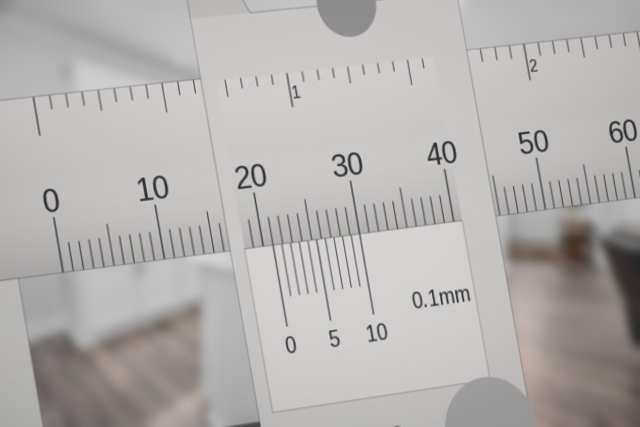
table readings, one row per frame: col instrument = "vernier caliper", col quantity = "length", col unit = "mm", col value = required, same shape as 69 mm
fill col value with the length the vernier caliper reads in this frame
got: 21.0 mm
